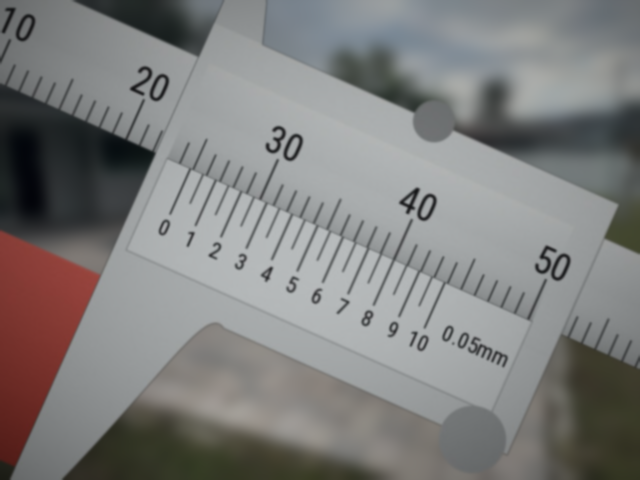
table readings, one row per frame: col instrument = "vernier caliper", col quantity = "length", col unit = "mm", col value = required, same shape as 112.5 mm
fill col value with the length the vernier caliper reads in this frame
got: 24.8 mm
